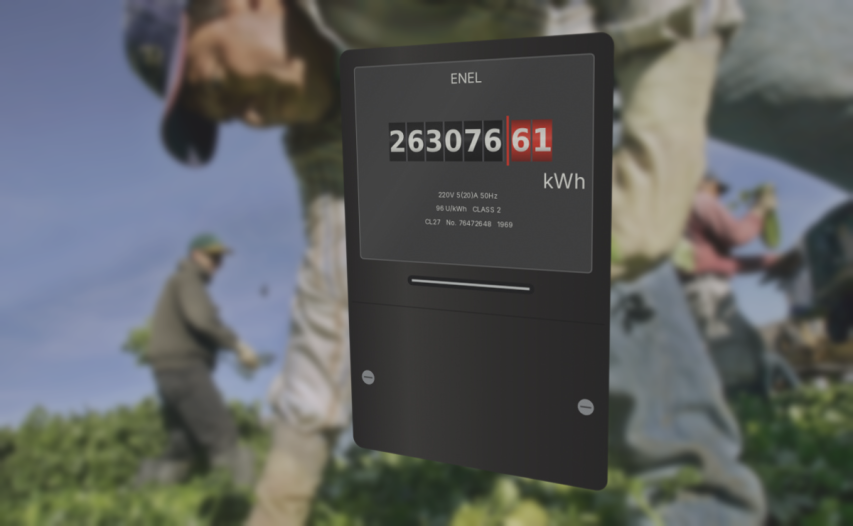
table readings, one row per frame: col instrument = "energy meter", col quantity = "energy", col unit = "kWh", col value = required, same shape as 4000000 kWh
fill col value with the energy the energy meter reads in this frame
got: 263076.61 kWh
